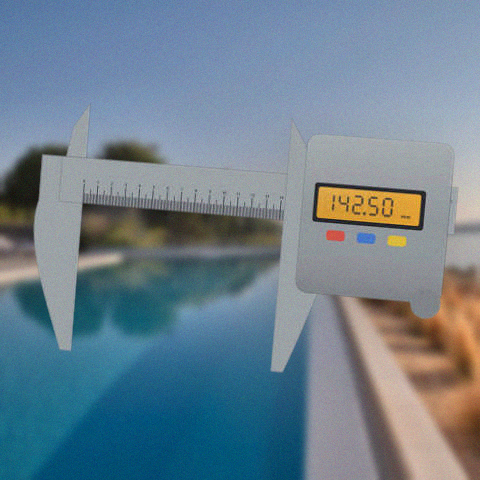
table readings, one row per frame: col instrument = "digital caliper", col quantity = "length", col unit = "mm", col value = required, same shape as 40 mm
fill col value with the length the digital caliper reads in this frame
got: 142.50 mm
